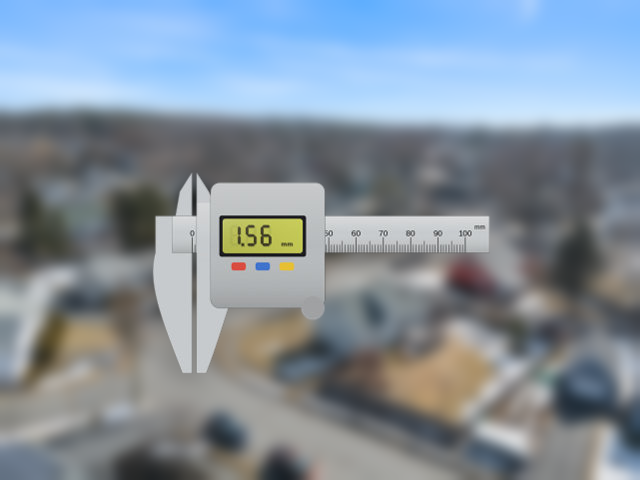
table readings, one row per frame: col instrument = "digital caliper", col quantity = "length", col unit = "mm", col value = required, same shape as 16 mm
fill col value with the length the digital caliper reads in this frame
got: 1.56 mm
